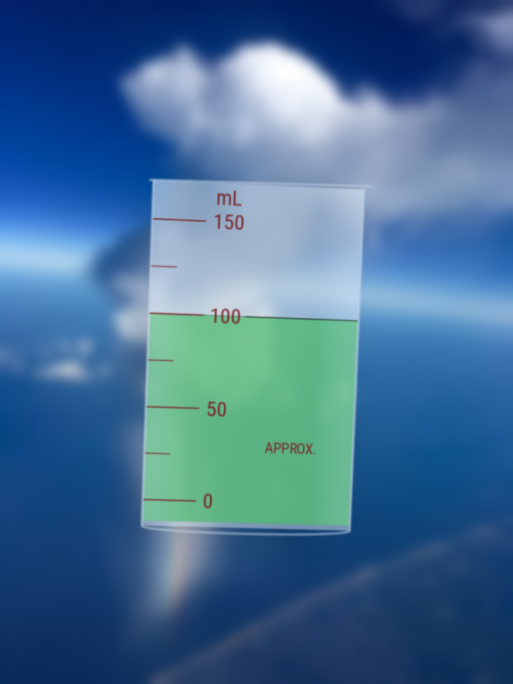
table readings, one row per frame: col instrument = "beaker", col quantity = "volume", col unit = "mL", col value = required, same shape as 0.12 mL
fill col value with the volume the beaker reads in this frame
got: 100 mL
